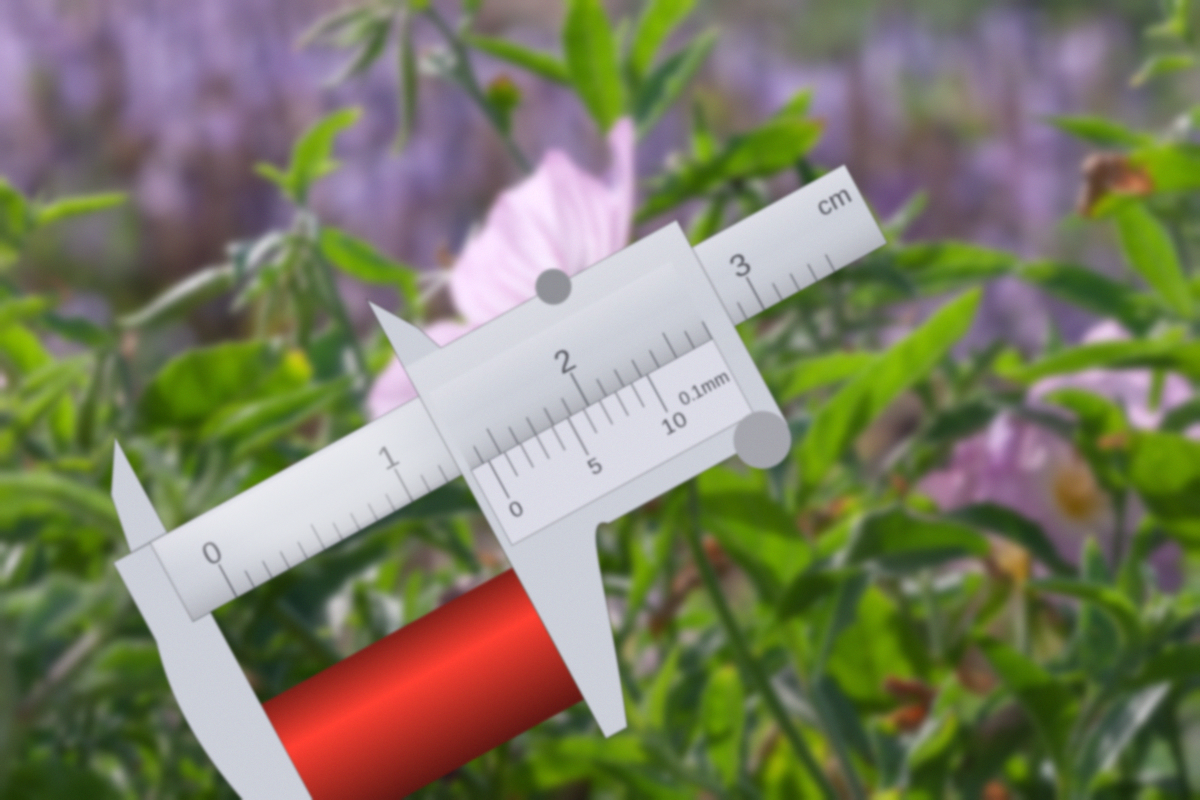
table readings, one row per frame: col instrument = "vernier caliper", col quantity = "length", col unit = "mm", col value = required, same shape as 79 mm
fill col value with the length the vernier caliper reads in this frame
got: 14.3 mm
